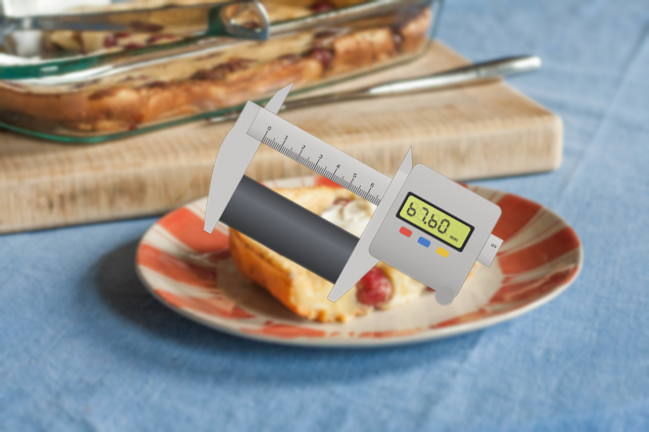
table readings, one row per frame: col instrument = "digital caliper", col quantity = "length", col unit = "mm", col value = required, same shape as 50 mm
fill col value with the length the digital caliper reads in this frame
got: 67.60 mm
